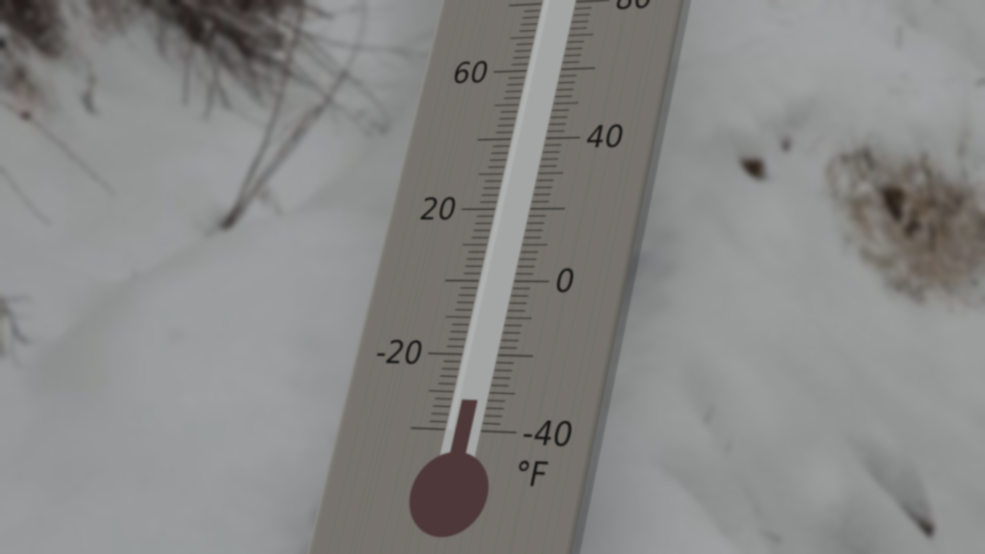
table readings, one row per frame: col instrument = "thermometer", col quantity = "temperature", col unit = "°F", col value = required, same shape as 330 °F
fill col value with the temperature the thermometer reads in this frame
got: -32 °F
